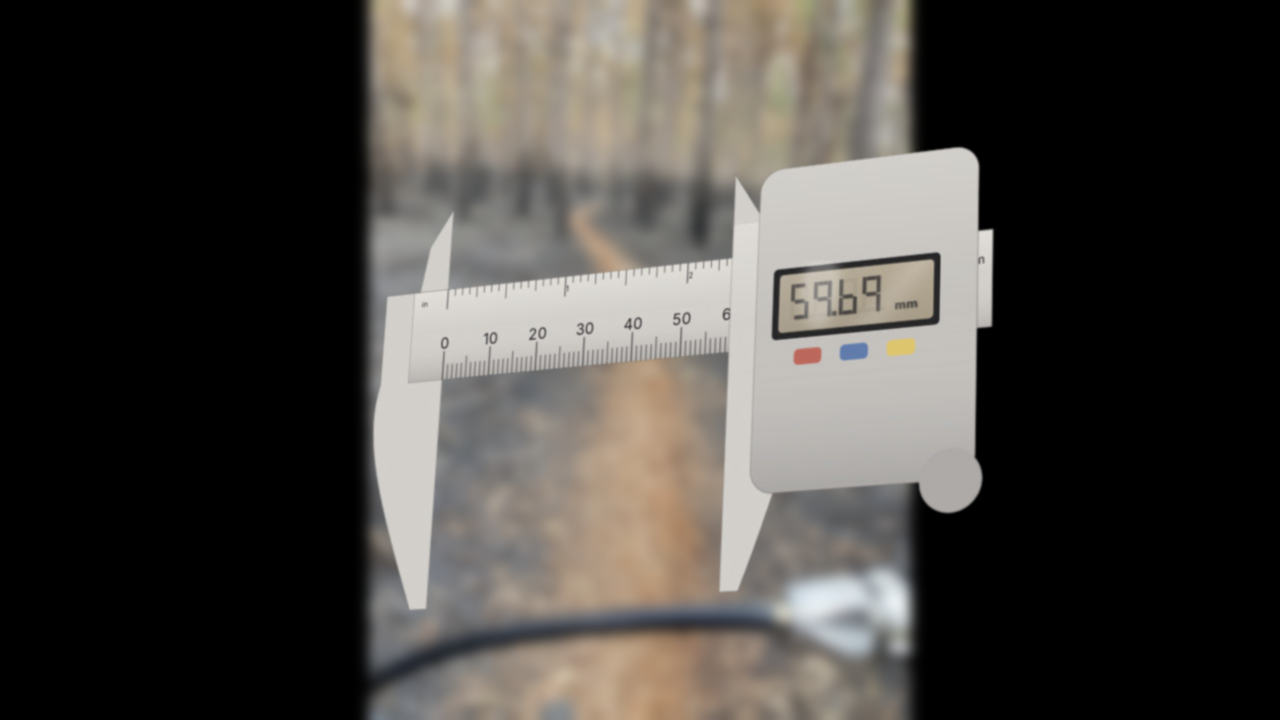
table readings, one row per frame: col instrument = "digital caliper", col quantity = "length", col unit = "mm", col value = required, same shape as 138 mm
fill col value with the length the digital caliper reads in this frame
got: 59.69 mm
